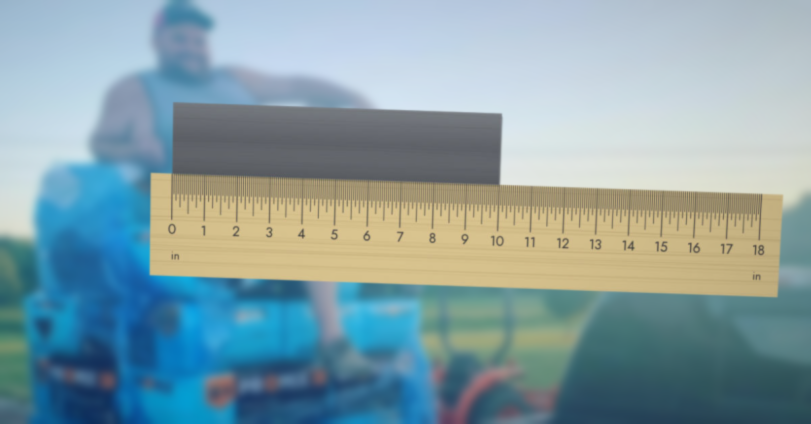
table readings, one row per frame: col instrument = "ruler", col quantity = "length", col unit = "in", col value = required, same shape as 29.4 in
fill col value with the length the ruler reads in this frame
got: 10 in
